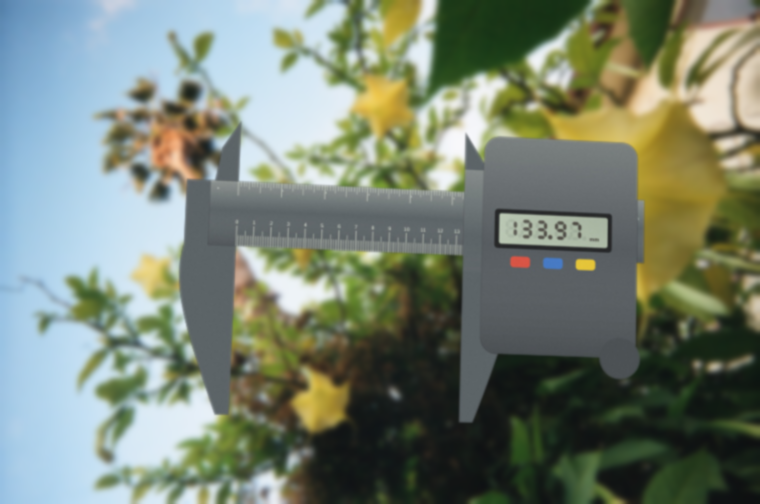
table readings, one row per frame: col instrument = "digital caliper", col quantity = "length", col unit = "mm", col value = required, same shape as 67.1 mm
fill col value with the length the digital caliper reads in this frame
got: 133.97 mm
